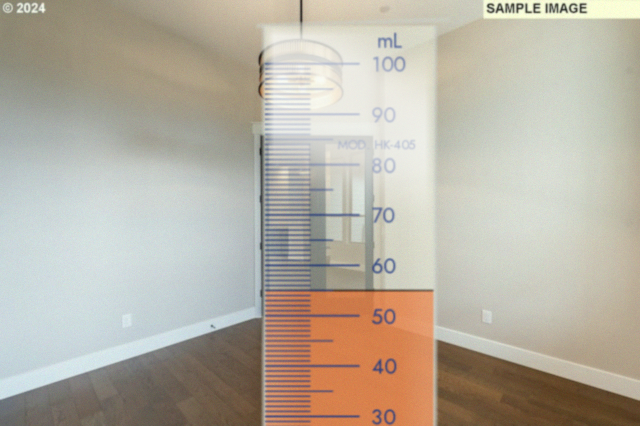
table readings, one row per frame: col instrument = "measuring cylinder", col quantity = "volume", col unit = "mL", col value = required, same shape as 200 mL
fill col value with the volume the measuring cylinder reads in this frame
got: 55 mL
